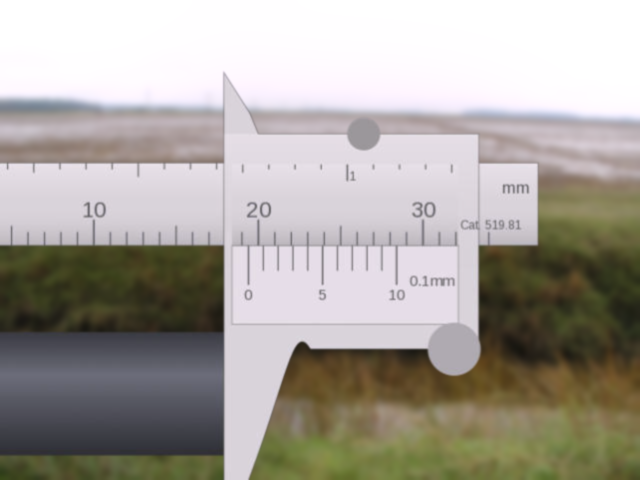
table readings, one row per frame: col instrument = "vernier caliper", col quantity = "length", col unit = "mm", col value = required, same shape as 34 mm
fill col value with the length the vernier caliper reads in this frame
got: 19.4 mm
